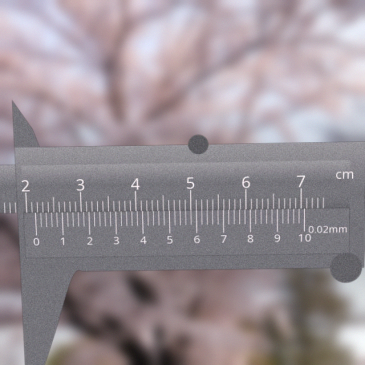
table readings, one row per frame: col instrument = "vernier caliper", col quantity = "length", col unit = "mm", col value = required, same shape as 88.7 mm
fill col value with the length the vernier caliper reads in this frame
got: 21.6 mm
